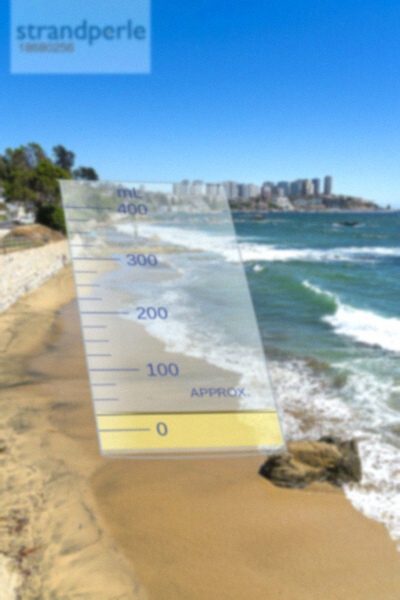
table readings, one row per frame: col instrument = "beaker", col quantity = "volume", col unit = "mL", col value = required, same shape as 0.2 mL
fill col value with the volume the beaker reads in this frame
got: 25 mL
